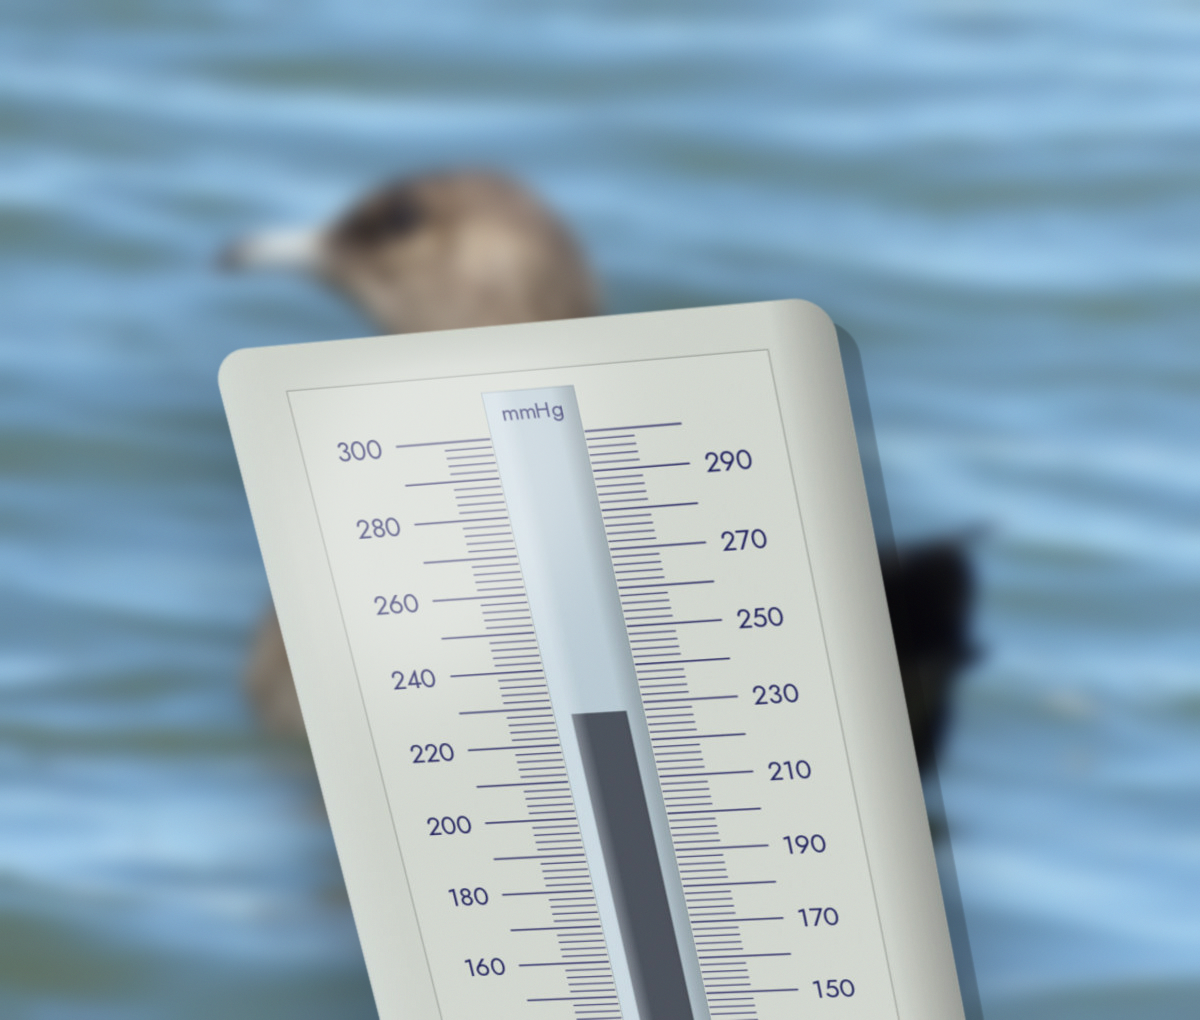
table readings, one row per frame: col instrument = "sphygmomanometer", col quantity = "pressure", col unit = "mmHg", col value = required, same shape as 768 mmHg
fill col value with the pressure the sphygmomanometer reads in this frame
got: 228 mmHg
